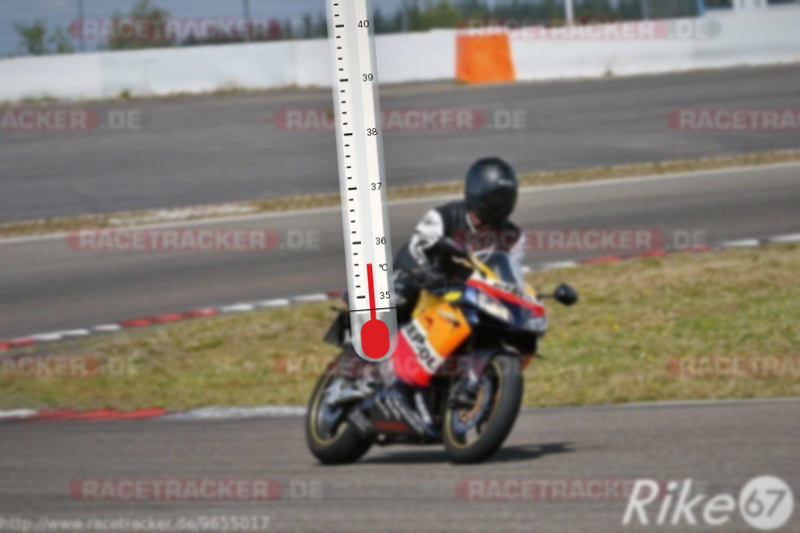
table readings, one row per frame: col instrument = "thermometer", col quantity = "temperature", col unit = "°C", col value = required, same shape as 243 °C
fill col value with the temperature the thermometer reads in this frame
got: 35.6 °C
